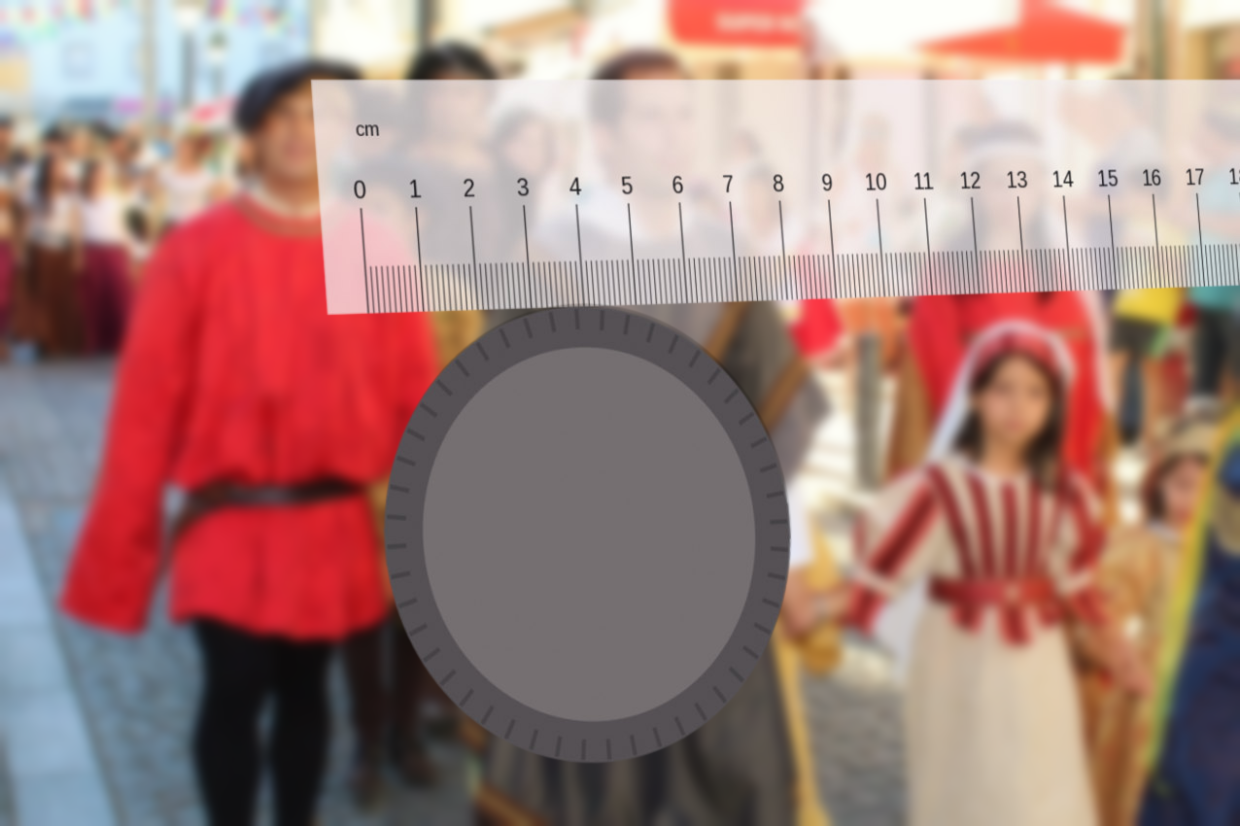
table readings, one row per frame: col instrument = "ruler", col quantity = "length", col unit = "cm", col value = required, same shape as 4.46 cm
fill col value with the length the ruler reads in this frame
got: 7.7 cm
